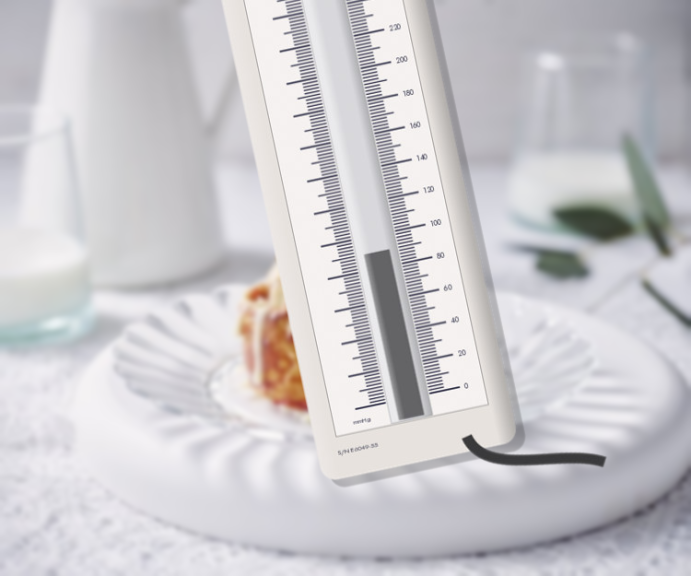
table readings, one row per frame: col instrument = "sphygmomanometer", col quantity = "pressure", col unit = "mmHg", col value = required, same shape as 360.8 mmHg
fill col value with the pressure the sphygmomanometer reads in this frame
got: 90 mmHg
